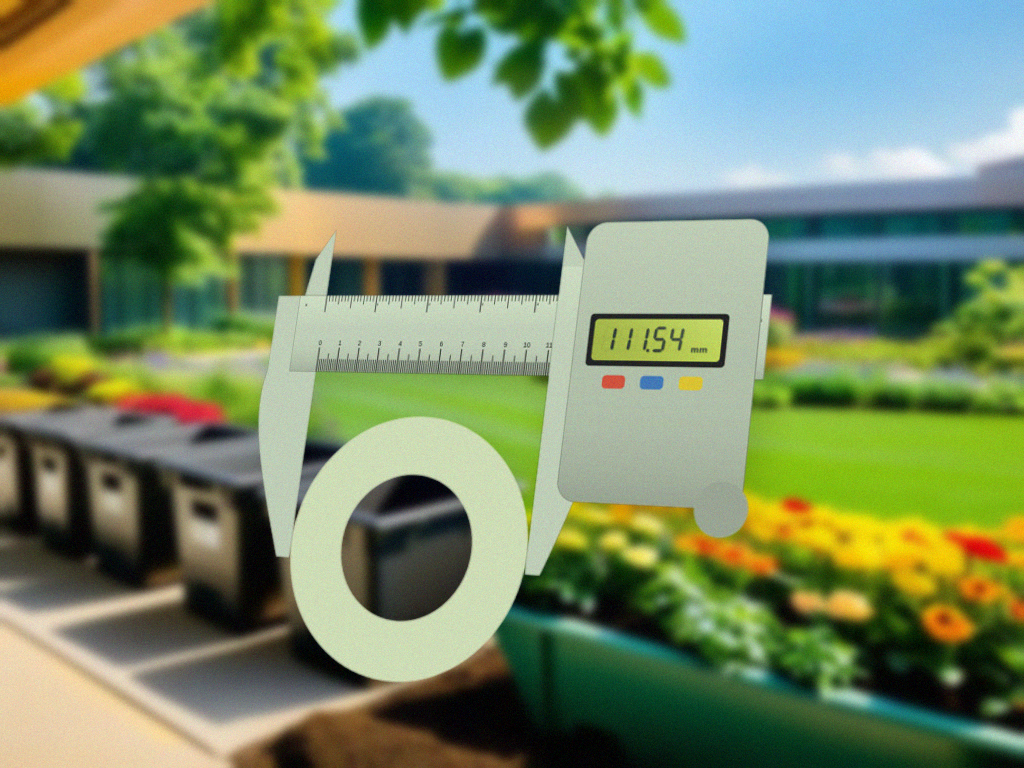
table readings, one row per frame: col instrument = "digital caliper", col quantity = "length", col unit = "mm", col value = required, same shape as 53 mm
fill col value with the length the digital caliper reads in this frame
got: 111.54 mm
